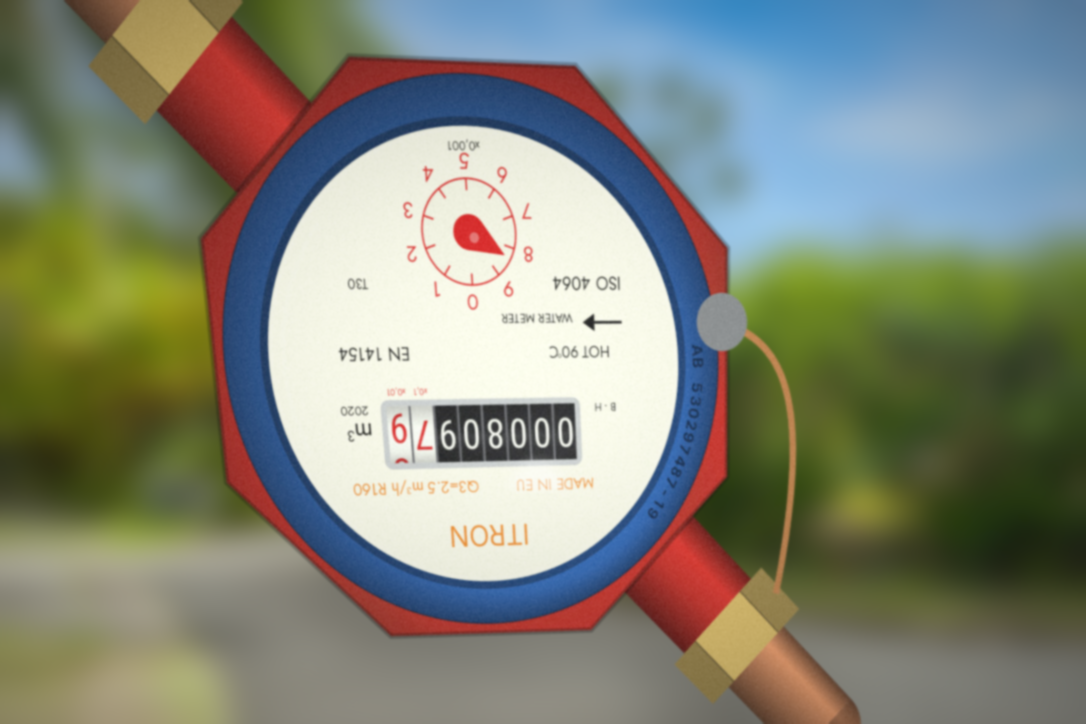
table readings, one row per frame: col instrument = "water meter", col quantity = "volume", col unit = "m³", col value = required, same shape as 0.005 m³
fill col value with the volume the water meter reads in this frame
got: 809.788 m³
